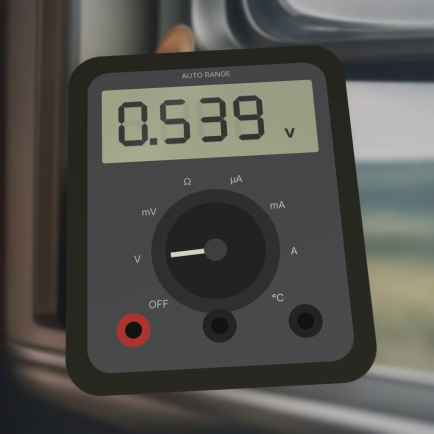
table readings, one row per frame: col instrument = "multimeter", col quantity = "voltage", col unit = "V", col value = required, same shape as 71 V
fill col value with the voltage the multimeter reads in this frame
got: 0.539 V
